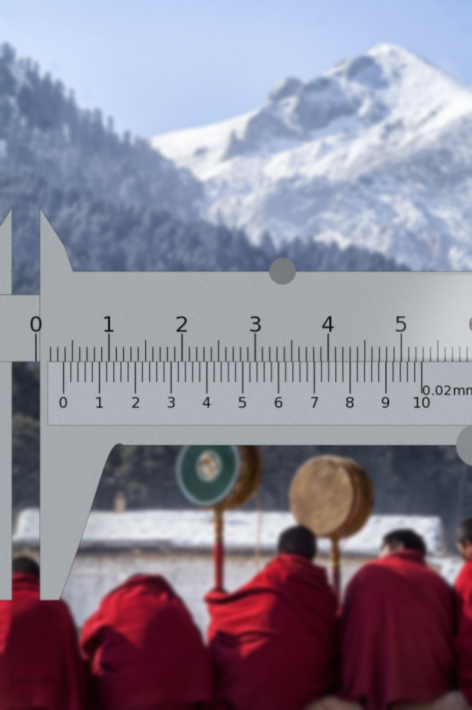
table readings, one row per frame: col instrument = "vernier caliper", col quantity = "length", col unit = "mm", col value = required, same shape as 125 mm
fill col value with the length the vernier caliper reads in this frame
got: 3.8 mm
